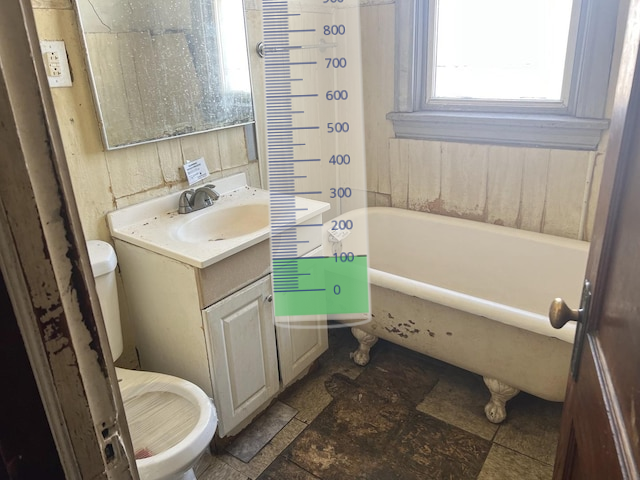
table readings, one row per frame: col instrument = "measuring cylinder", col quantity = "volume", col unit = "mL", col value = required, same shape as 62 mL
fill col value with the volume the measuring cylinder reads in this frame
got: 100 mL
